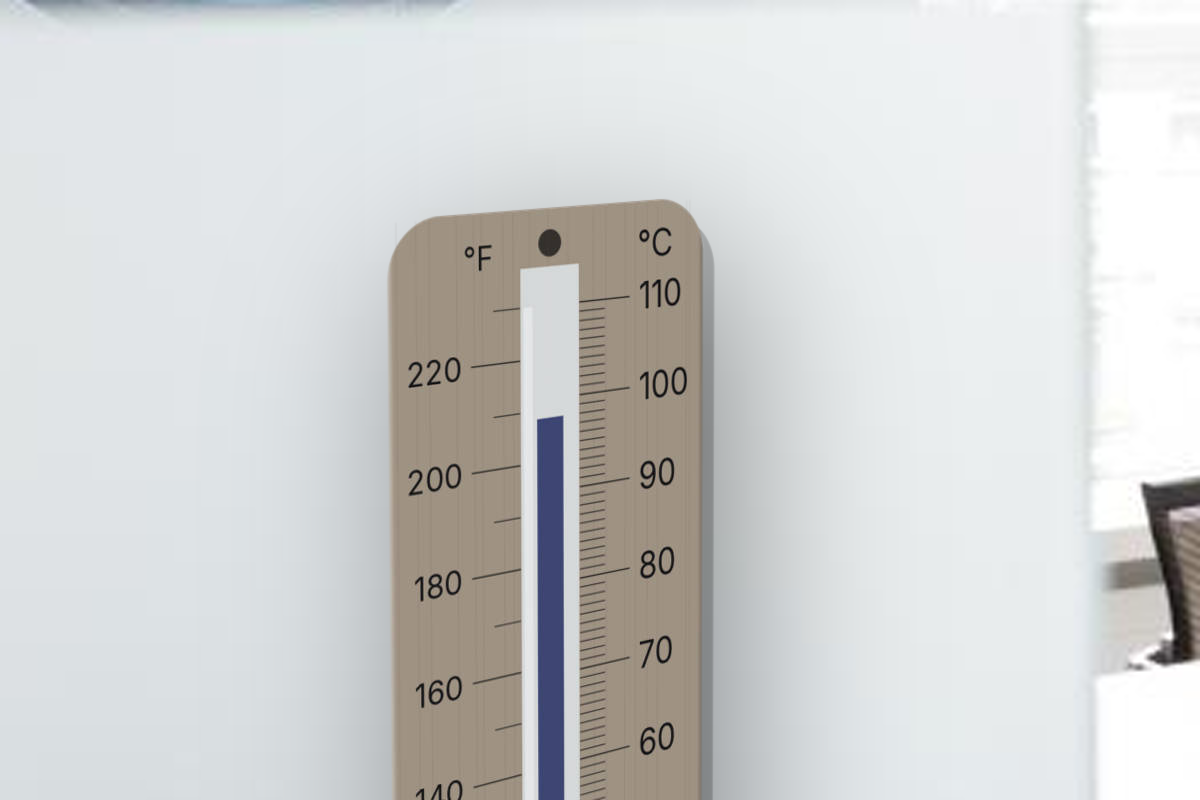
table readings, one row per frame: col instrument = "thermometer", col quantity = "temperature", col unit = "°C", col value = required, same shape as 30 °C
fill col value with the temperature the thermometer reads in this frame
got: 98 °C
